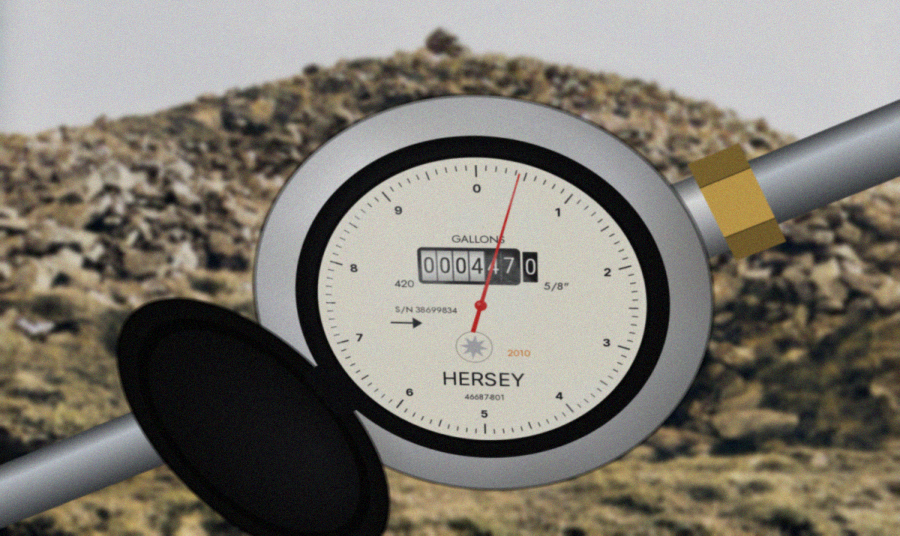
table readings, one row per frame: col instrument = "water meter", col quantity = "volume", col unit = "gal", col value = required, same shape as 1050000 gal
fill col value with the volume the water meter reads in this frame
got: 4470.4 gal
